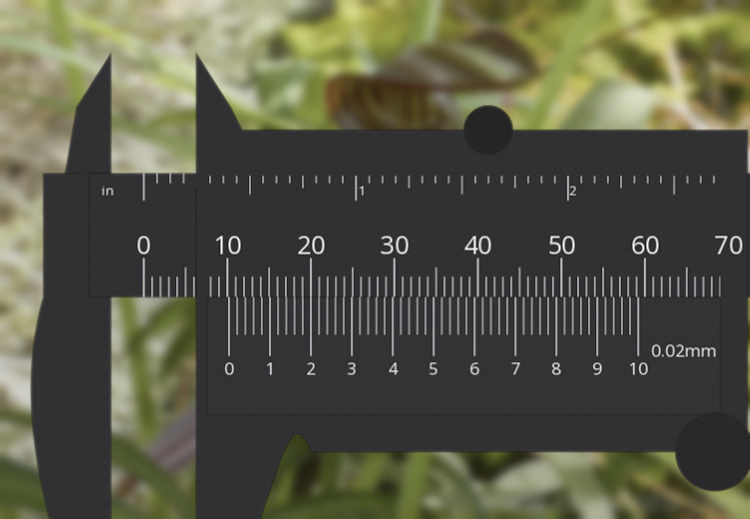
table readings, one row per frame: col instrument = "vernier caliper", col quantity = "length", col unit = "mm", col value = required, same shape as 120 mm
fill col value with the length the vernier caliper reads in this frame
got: 10.2 mm
